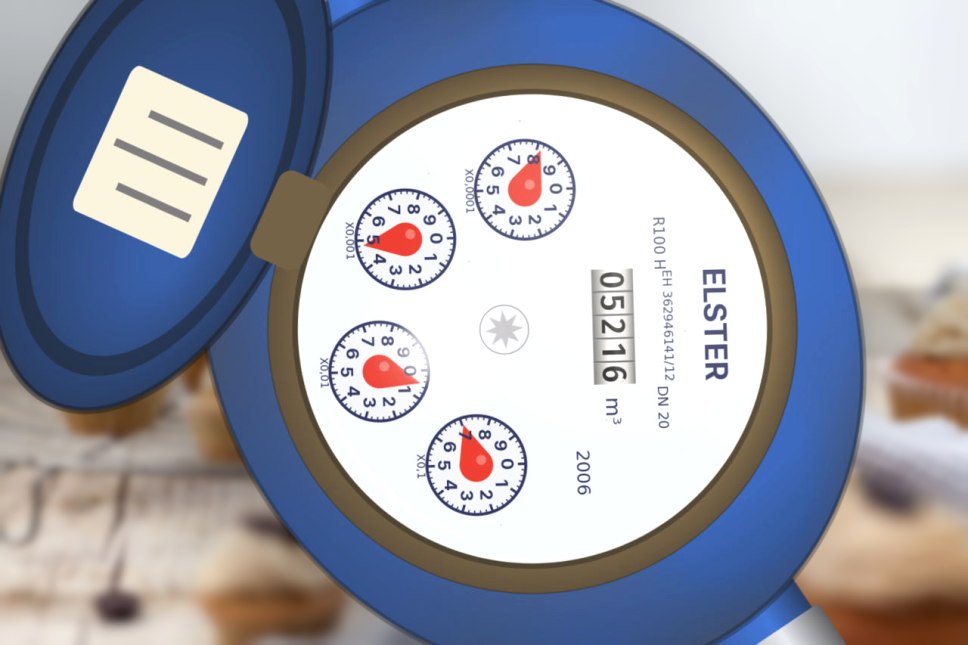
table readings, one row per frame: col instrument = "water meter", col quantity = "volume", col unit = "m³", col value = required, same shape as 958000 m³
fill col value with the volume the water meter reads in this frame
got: 5216.7048 m³
